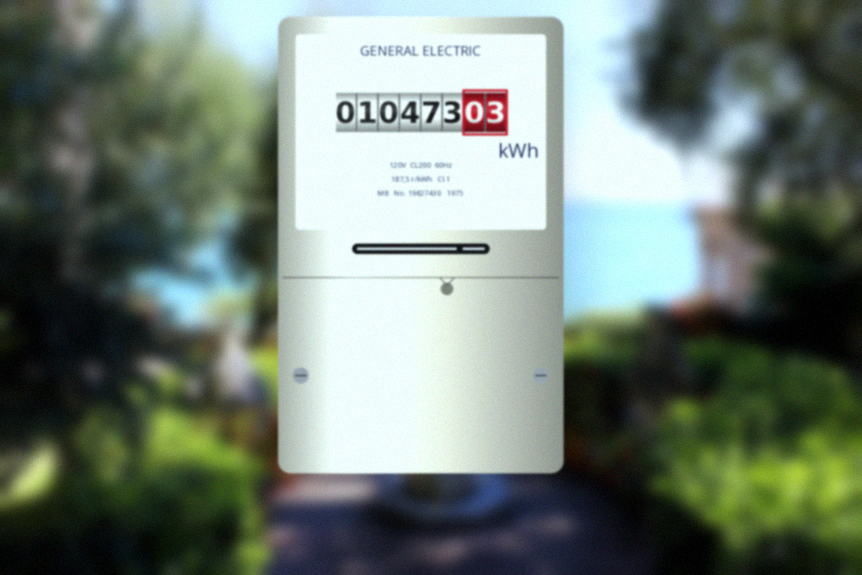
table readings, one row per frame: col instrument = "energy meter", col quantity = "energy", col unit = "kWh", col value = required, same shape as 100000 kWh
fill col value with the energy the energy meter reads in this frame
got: 10473.03 kWh
